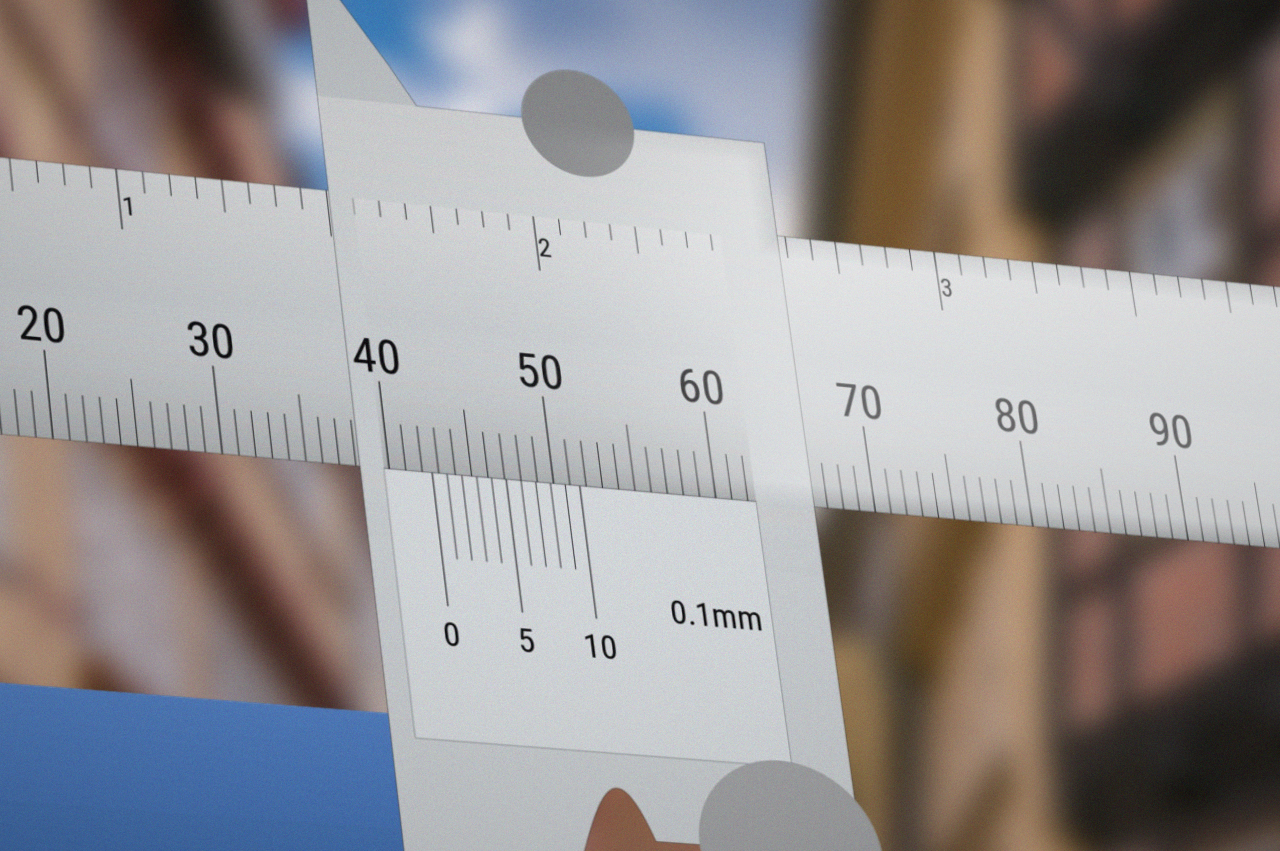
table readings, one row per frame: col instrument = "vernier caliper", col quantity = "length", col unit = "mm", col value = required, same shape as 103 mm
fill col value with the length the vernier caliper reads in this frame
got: 42.6 mm
